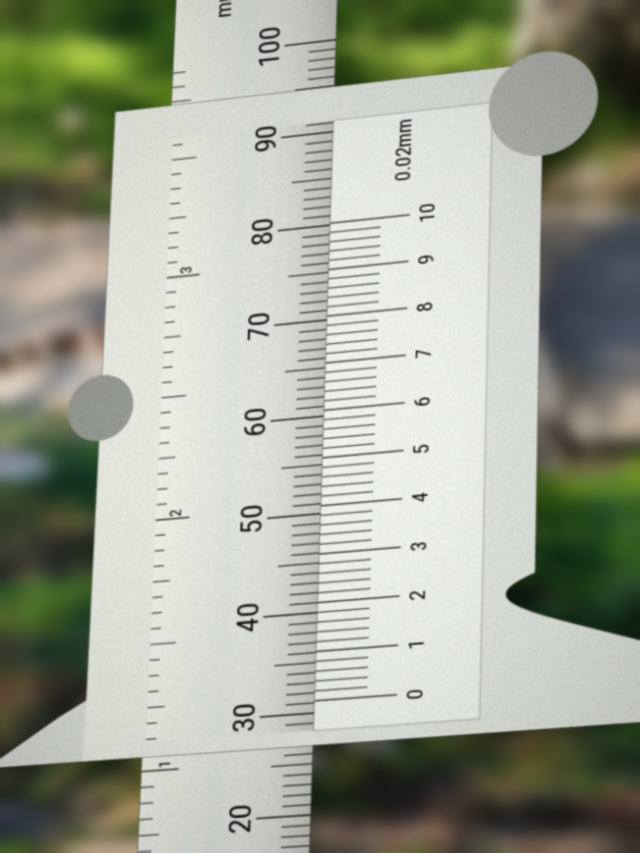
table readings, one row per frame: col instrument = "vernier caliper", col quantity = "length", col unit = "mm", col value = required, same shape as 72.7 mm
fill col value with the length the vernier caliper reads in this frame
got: 31.2 mm
